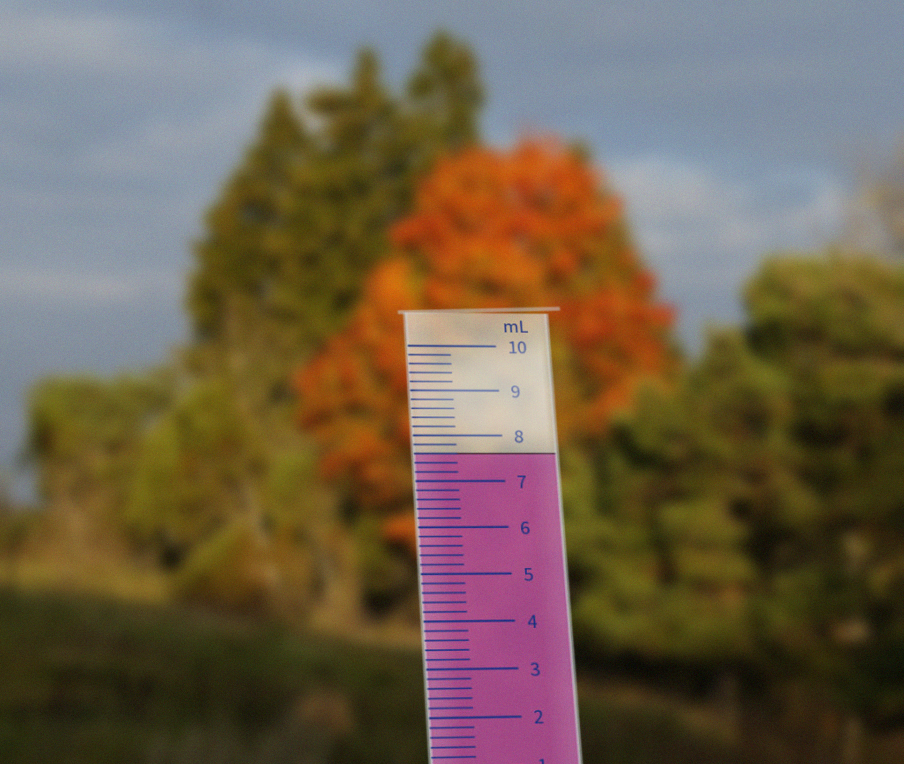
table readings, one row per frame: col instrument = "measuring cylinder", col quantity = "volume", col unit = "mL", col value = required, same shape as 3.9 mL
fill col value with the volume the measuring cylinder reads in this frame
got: 7.6 mL
